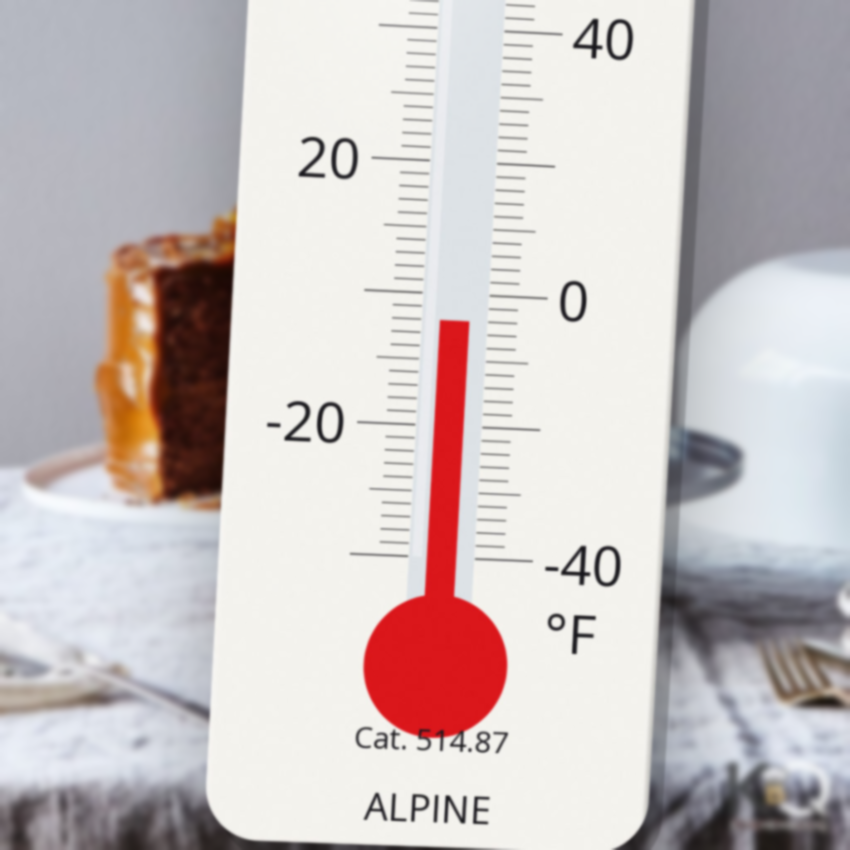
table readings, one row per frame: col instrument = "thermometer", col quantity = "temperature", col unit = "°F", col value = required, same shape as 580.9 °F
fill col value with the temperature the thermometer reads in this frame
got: -4 °F
